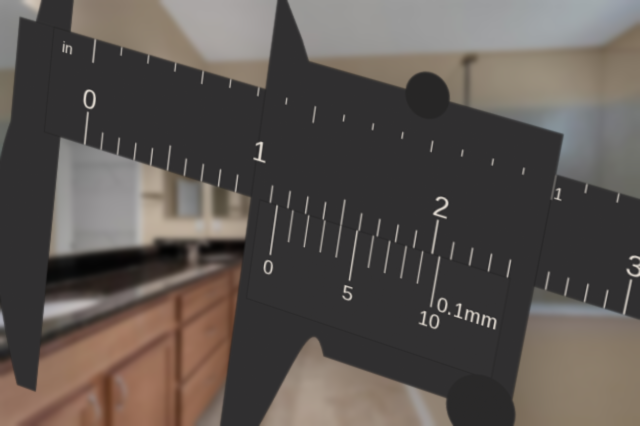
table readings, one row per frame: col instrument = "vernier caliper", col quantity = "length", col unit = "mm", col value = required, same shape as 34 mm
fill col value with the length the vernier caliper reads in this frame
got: 11.4 mm
